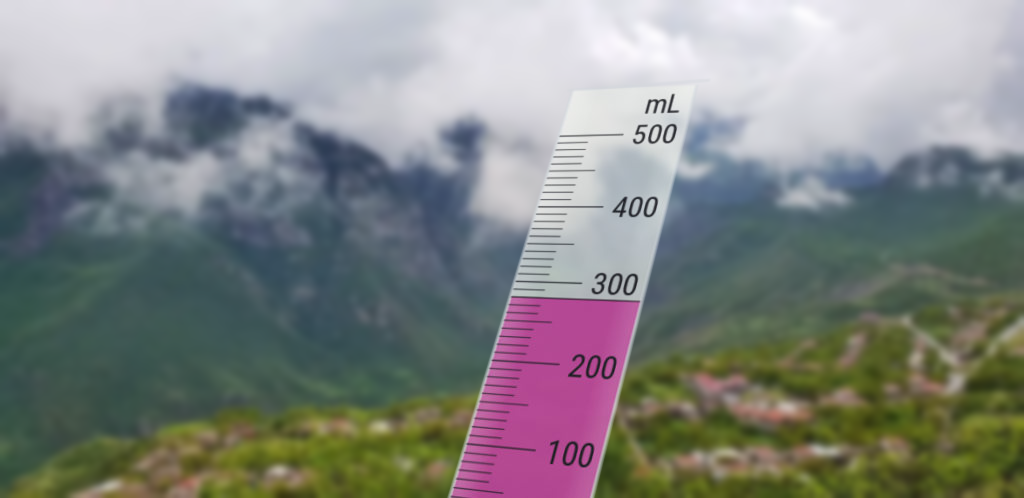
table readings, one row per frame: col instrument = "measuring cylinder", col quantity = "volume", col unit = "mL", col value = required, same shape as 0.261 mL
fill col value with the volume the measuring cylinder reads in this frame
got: 280 mL
